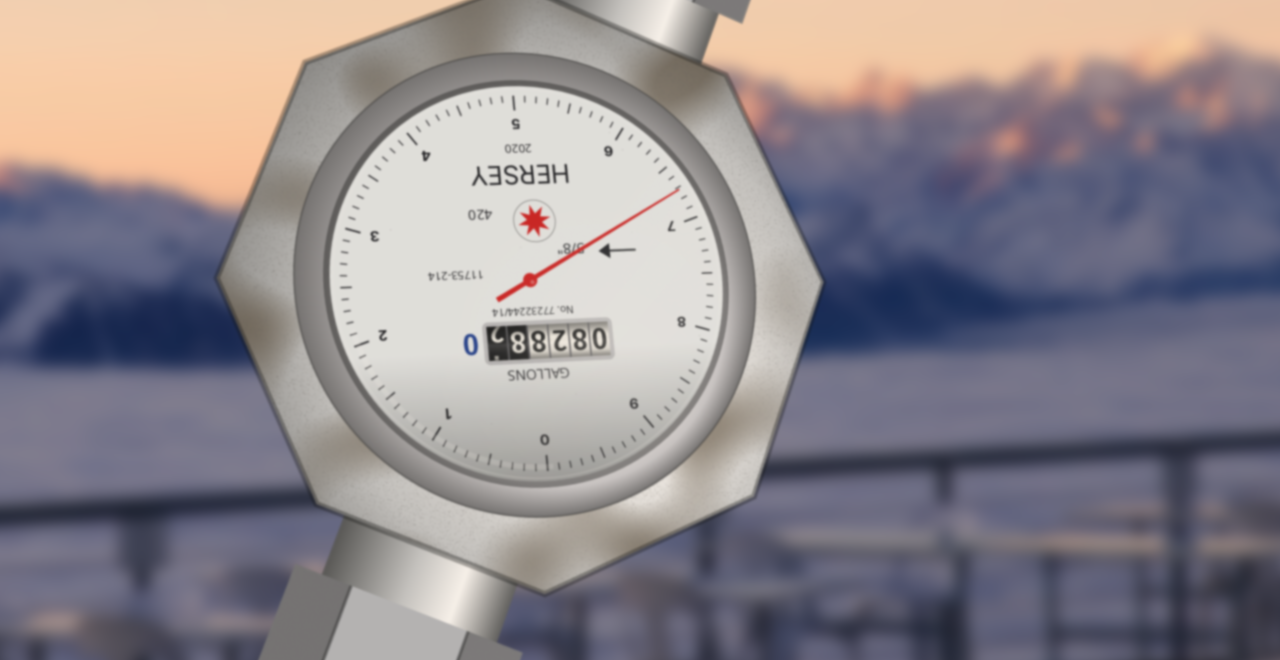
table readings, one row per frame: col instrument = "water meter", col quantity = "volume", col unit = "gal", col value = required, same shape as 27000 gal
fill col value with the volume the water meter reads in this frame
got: 828816.7 gal
